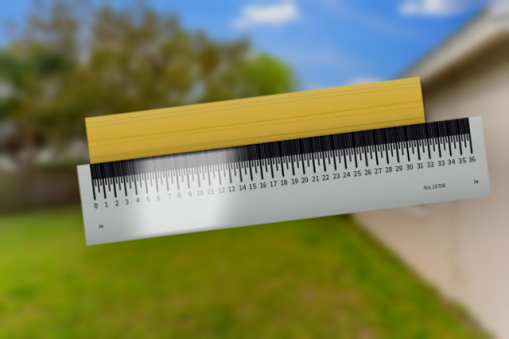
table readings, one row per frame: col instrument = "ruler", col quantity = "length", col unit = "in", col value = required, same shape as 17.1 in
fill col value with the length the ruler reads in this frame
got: 32 in
